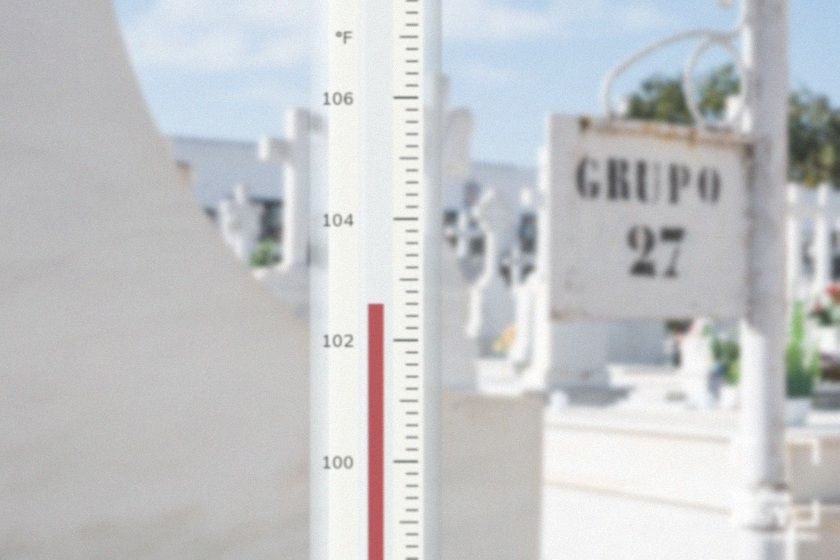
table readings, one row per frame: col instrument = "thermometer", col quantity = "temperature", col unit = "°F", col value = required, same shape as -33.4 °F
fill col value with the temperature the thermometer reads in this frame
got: 102.6 °F
